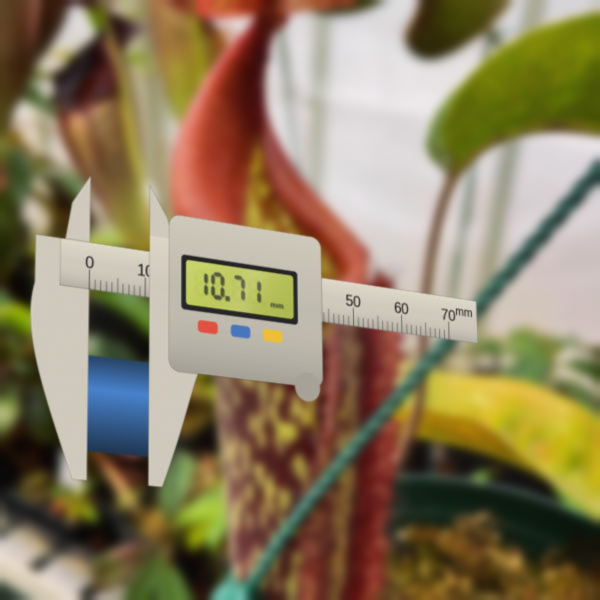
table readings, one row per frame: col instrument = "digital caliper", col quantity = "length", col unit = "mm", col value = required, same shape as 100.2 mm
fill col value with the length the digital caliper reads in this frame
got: 10.71 mm
